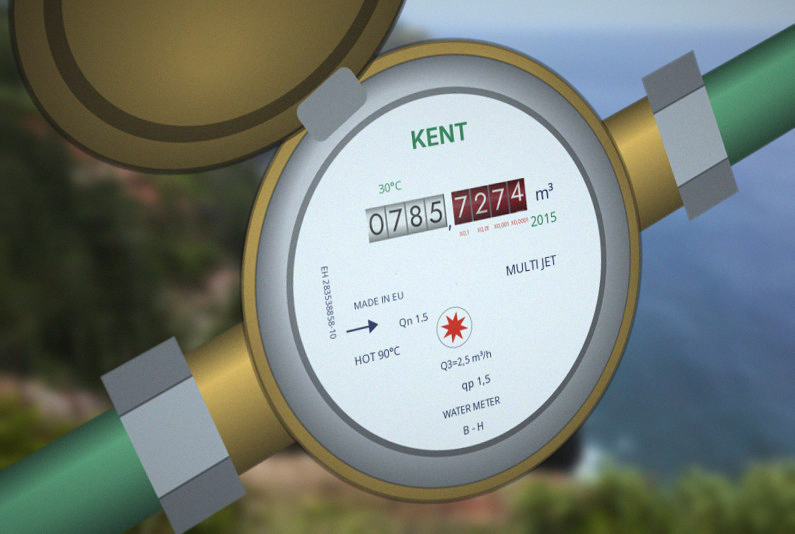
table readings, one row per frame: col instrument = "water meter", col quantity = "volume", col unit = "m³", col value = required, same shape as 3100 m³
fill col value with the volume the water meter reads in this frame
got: 785.7274 m³
